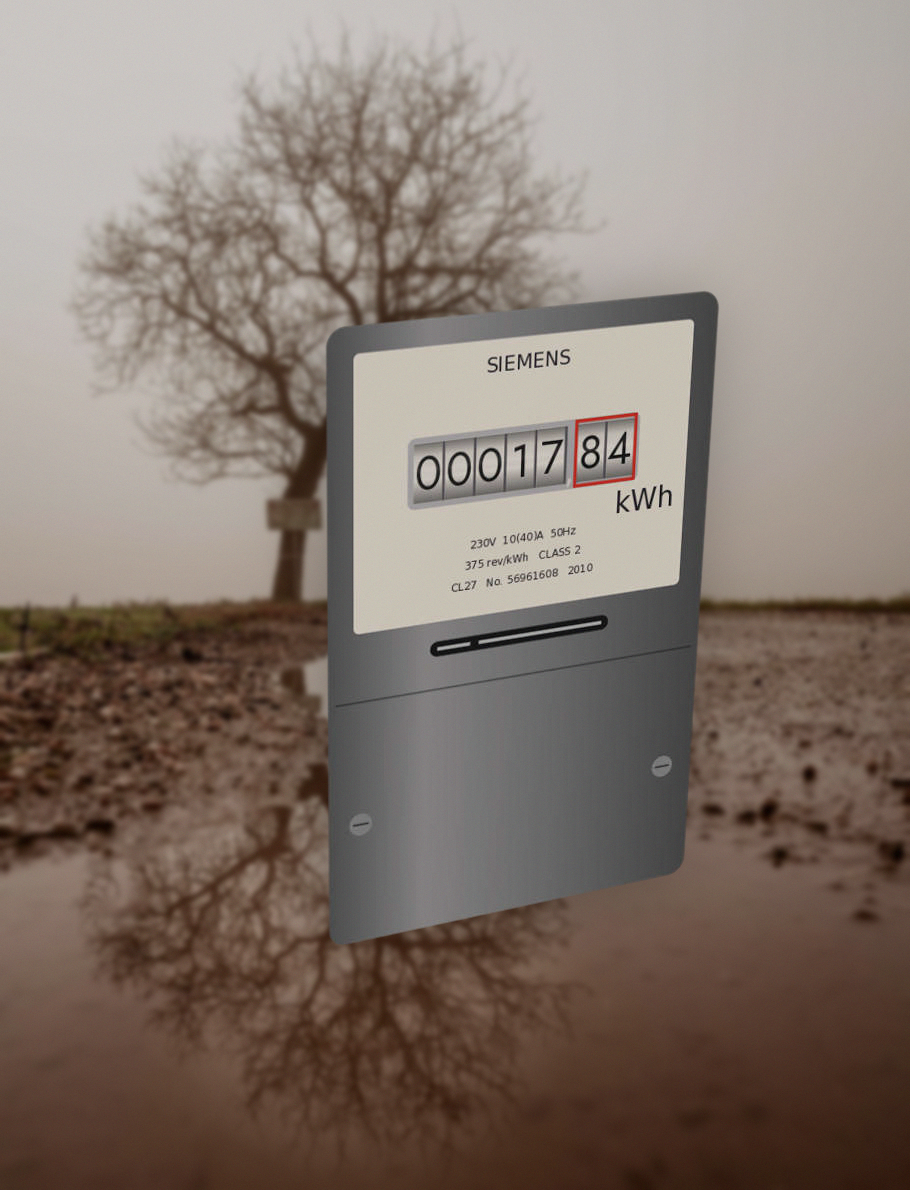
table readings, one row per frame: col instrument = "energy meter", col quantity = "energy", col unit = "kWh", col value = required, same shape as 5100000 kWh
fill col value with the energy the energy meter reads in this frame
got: 17.84 kWh
